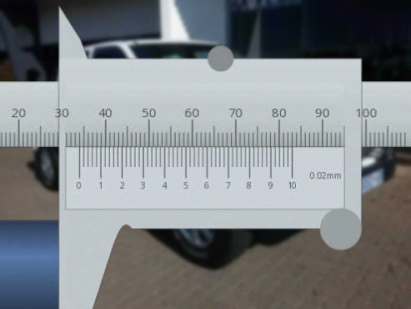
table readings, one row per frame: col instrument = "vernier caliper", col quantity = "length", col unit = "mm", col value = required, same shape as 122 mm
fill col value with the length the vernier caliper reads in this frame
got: 34.0 mm
